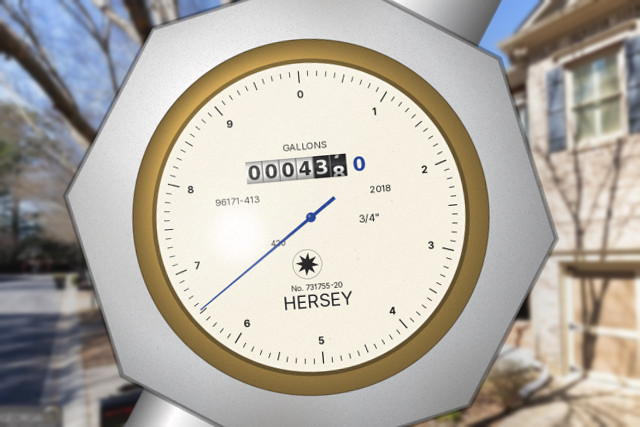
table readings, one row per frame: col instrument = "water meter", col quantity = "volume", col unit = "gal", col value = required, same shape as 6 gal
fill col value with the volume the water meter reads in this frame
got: 4376.5 gal
